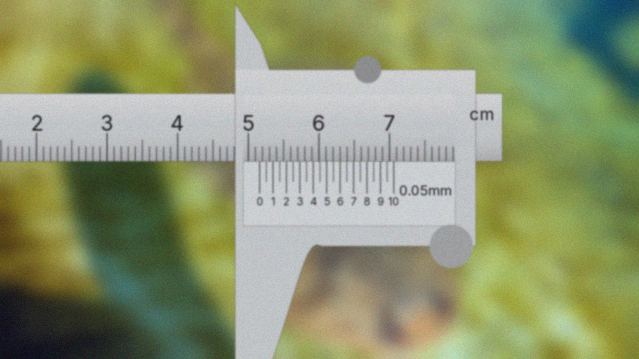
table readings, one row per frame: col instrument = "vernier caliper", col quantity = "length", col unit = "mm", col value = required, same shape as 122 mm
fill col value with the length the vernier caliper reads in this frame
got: 51.6 mm
